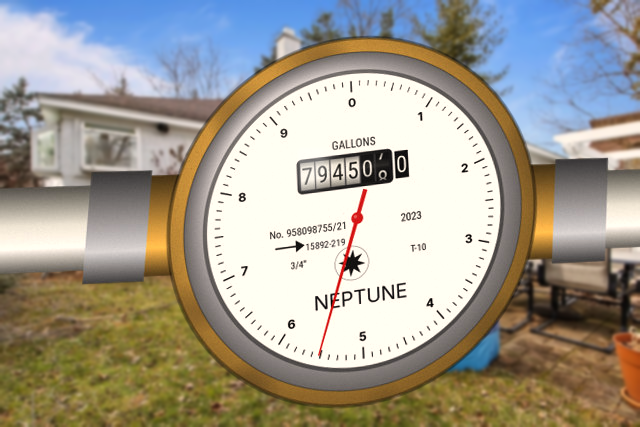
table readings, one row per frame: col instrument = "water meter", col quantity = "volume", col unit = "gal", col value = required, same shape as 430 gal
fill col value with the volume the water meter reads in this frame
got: 7945075.5 gal
